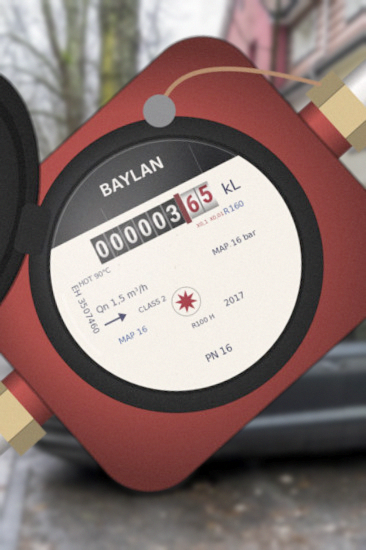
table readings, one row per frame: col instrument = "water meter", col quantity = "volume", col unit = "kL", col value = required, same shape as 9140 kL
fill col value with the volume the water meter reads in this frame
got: 3.65 kL
